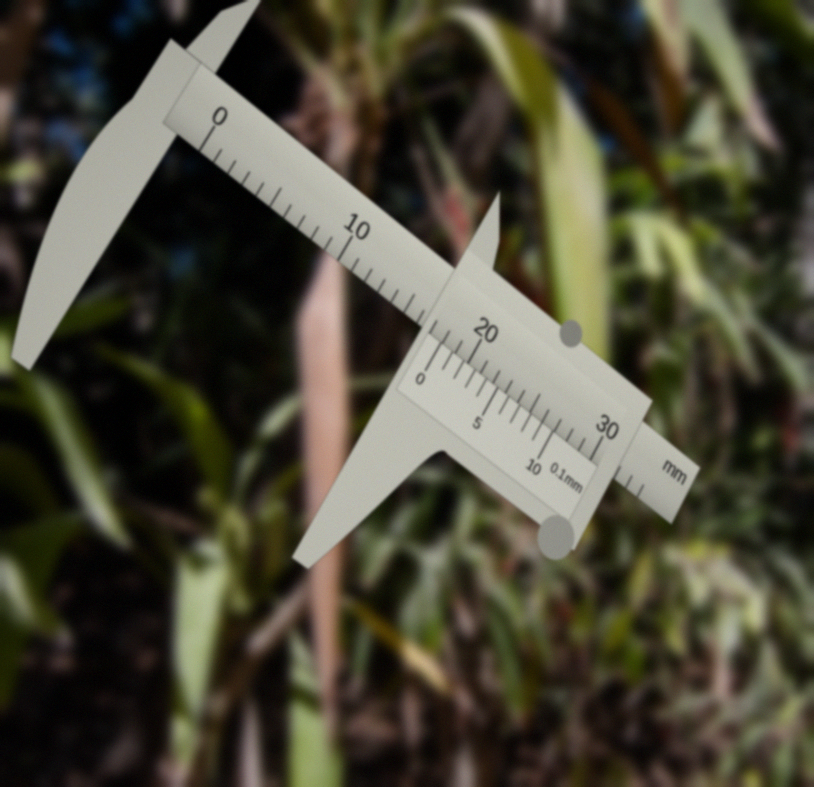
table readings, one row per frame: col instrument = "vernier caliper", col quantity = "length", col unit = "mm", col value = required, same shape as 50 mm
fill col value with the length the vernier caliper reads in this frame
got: 17.9 mm
